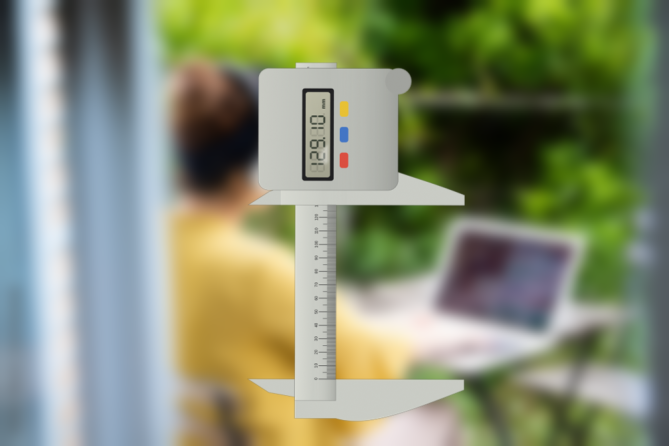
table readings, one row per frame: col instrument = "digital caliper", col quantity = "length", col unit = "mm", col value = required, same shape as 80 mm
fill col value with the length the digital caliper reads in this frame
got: 129.10 mm
